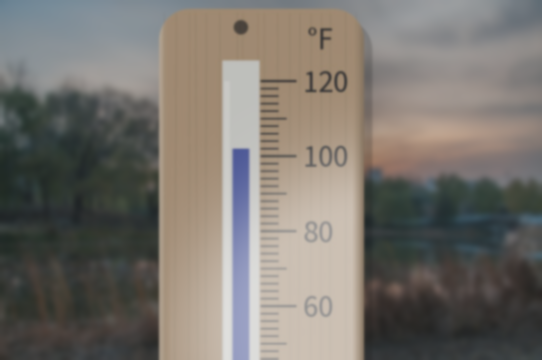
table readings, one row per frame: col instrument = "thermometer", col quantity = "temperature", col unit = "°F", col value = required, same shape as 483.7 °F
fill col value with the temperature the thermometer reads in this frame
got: 102 °F
